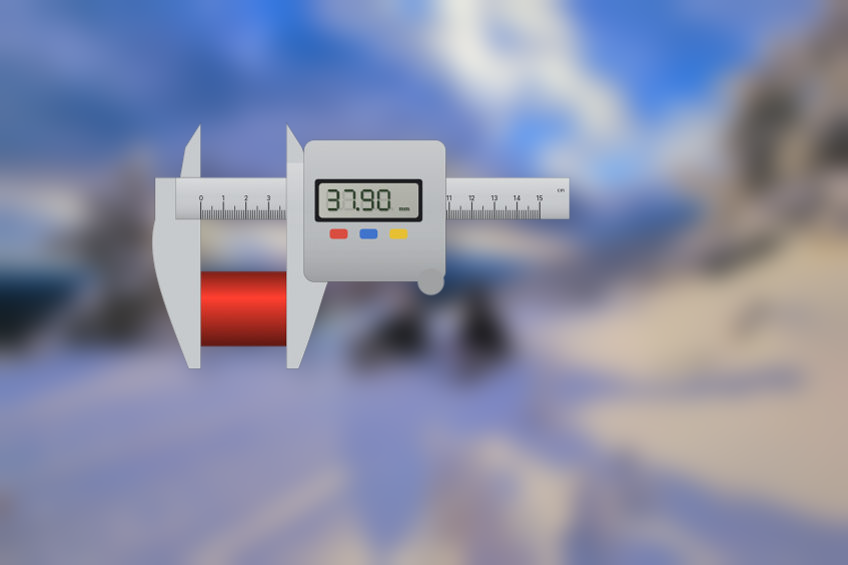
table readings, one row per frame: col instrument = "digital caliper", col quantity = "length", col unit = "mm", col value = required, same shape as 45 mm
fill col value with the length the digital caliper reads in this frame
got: 37.90 mm
